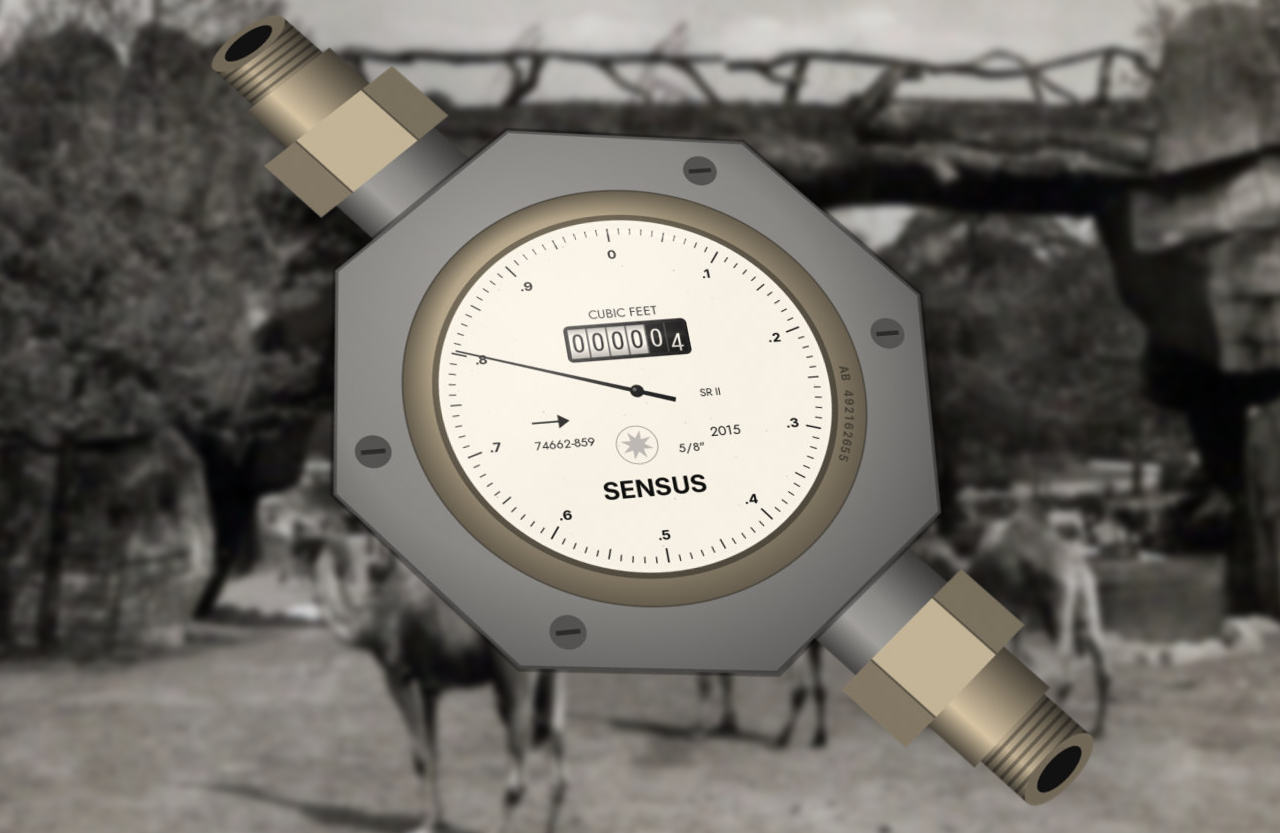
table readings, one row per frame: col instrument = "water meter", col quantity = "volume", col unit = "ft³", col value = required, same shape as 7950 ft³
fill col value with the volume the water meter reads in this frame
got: 3.80 ft³
